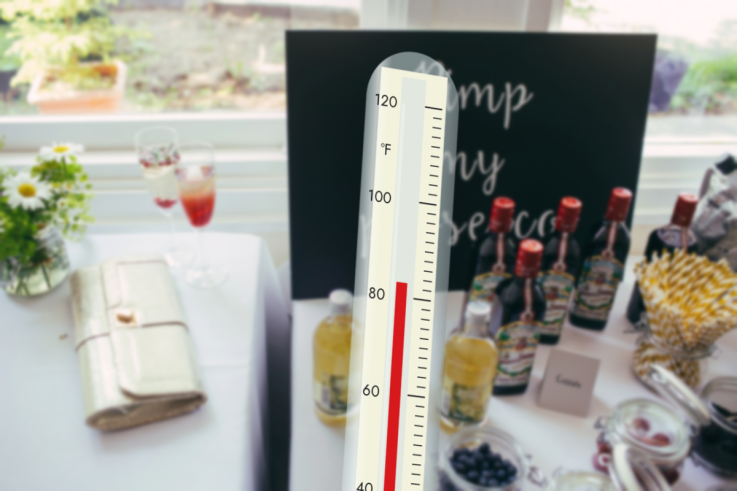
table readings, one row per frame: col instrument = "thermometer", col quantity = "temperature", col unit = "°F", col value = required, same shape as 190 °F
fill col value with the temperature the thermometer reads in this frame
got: 83 °F
